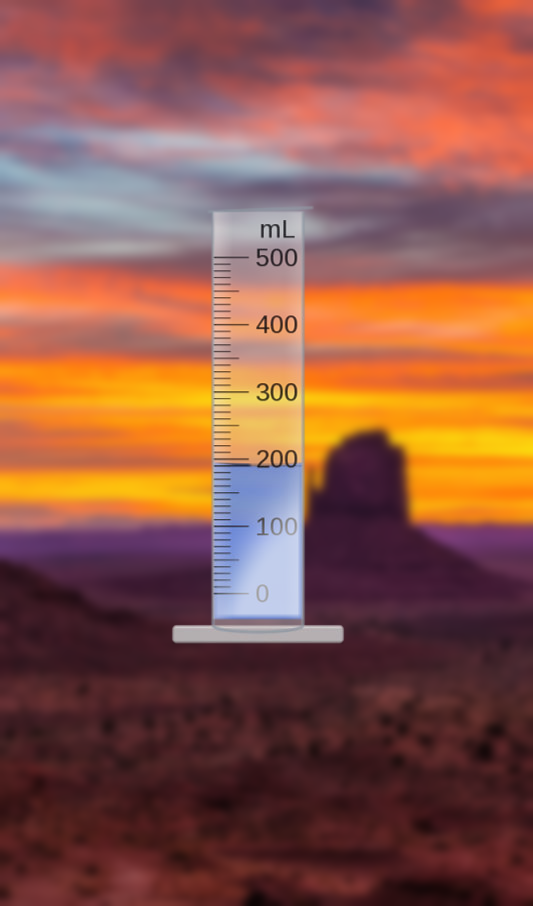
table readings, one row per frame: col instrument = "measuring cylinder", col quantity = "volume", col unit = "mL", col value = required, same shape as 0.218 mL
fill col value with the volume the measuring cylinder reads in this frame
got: 190 mL
